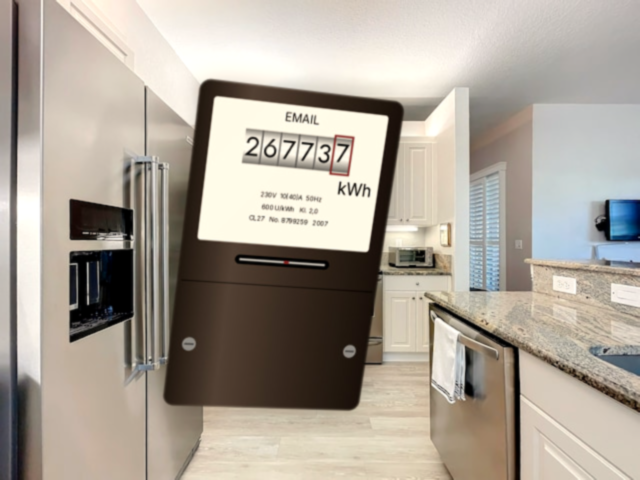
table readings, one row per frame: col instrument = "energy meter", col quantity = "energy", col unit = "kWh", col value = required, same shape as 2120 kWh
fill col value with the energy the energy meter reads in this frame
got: 26773.7 kWh
